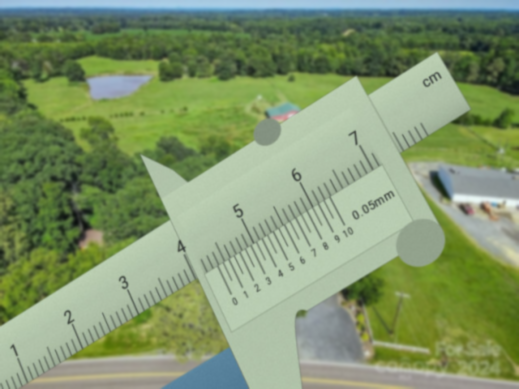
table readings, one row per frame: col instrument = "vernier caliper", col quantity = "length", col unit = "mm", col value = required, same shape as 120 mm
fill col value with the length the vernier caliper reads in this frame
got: 43.8 mm
